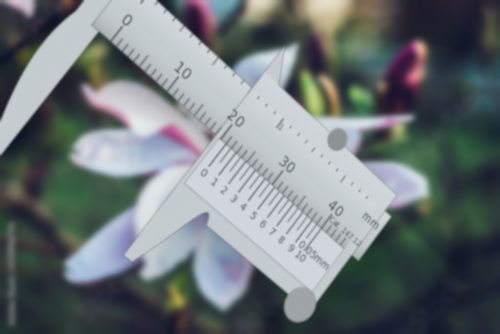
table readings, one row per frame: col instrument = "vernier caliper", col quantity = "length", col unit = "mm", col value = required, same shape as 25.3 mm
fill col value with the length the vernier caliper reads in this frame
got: 21.0 mm
